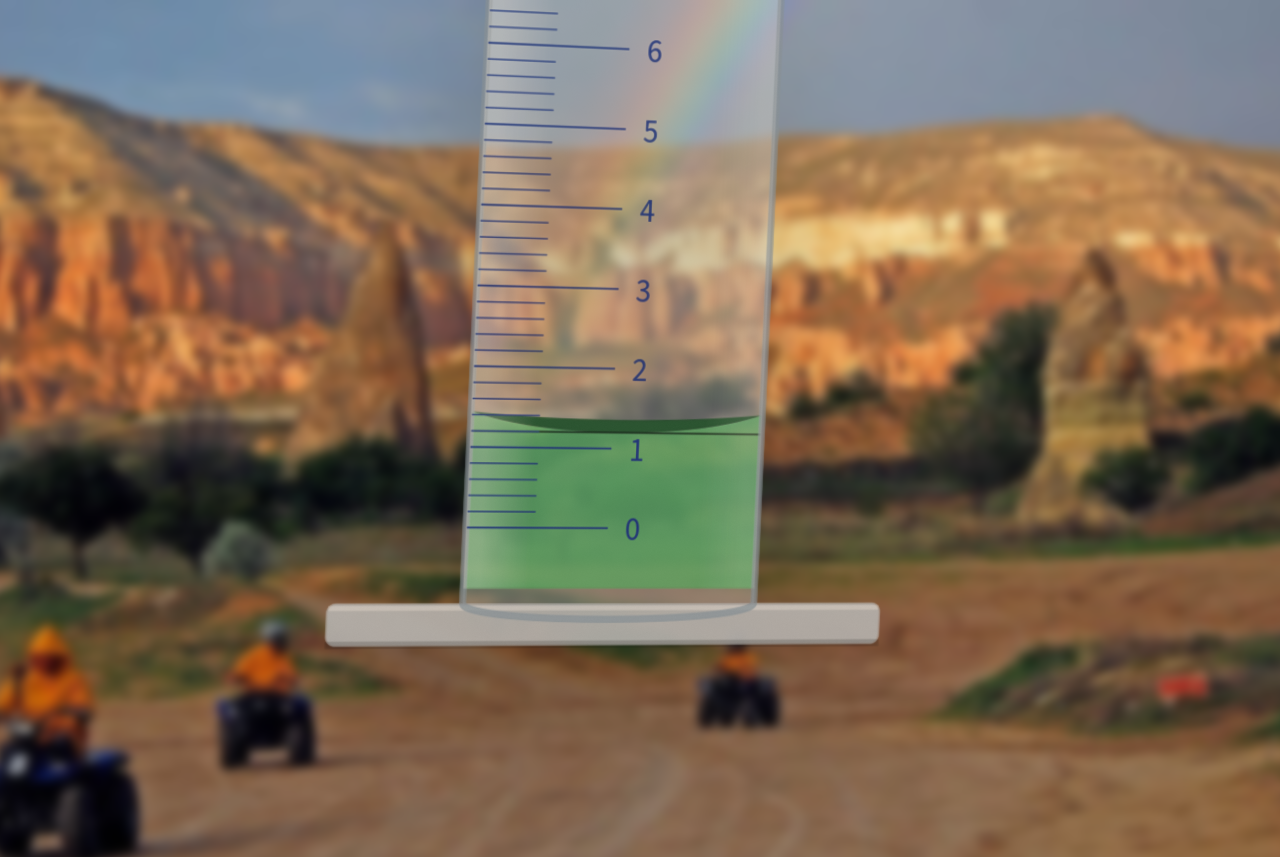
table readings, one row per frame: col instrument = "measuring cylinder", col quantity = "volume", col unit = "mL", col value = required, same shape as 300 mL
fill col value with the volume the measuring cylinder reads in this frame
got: 1.2 mL
